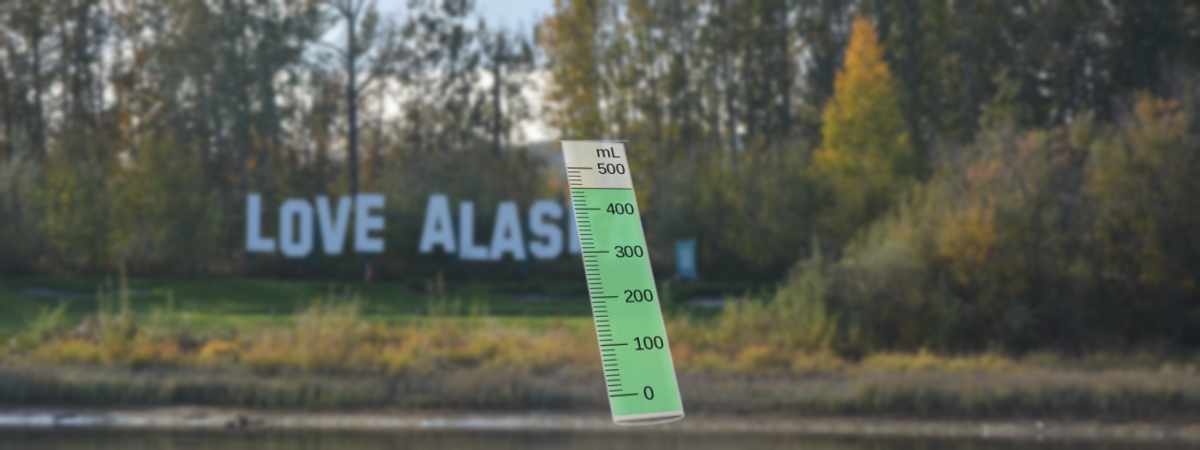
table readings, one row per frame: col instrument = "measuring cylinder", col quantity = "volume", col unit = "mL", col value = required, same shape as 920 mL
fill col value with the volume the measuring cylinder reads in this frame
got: 450 mL
